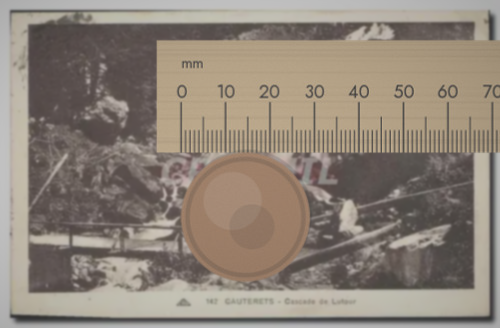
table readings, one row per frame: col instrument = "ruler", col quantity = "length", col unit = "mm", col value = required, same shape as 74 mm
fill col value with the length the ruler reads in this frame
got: 29 mm
